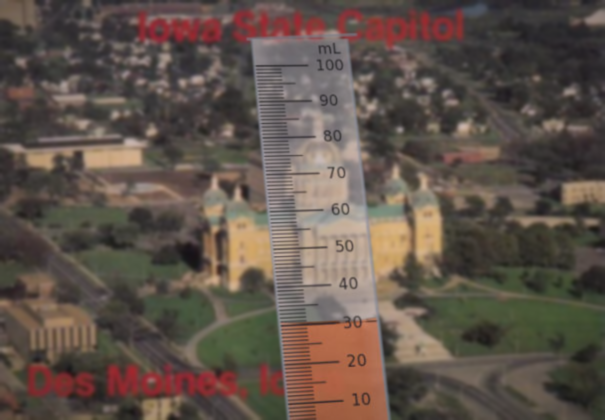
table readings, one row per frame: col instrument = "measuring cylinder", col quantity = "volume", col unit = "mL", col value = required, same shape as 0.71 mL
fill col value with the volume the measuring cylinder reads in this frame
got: 30 mL
